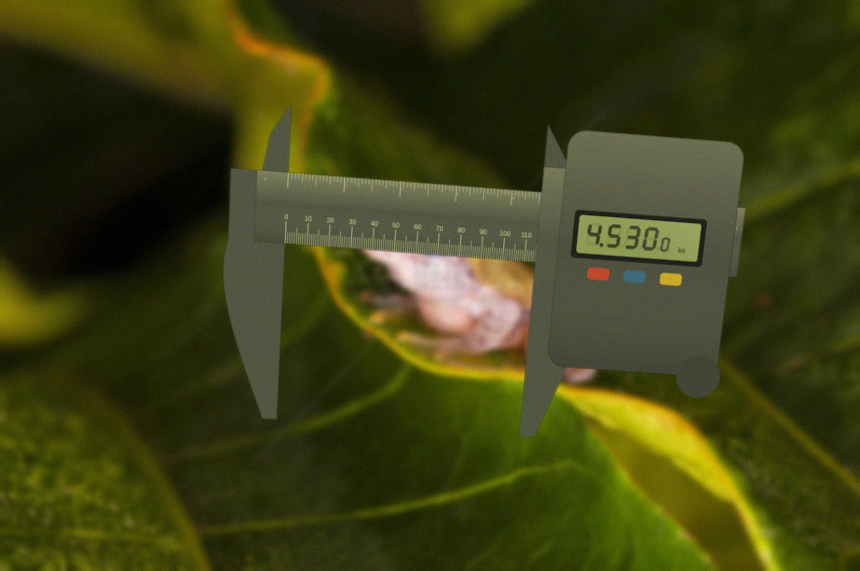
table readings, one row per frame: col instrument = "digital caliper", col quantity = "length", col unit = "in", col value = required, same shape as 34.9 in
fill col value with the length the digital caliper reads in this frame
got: 4.5300 in
